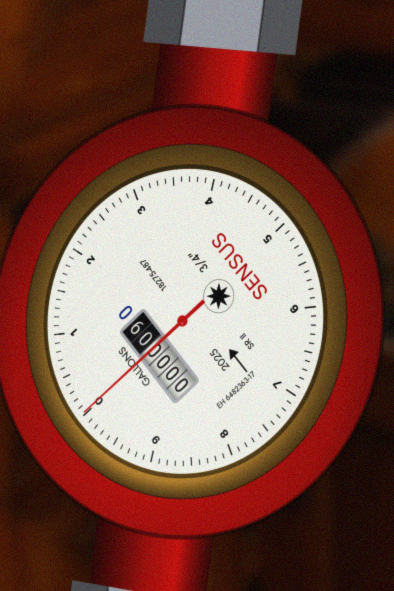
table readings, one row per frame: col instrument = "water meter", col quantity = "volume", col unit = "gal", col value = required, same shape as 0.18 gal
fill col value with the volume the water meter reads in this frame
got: 90.0 gal
